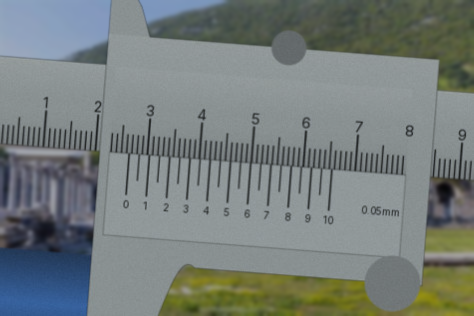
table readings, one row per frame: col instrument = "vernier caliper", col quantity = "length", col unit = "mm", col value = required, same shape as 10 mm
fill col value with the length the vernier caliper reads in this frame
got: 26.5 mm
